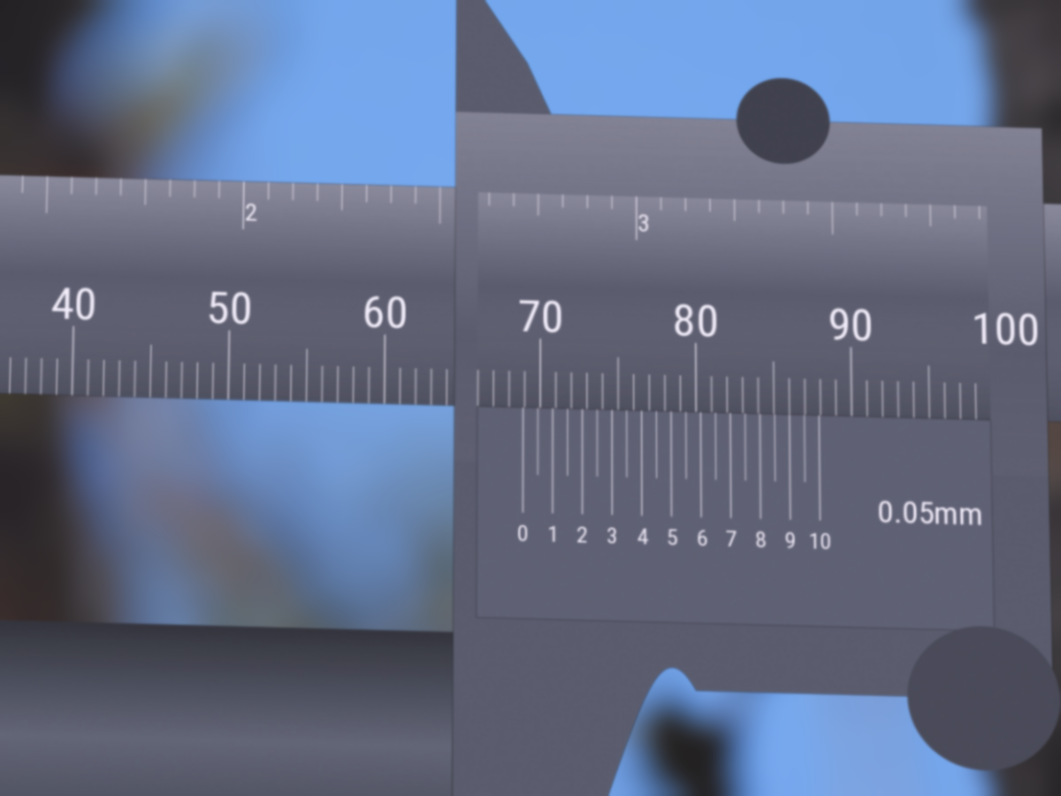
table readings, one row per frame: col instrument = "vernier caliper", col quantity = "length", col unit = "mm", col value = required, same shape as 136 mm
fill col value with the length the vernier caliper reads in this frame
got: 68.9 mm
